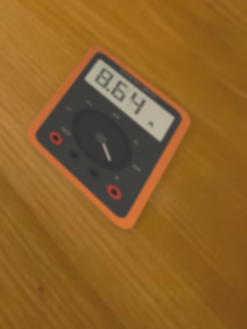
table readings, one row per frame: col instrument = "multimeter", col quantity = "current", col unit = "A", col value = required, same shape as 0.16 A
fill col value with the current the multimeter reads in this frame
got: 8.64 A
